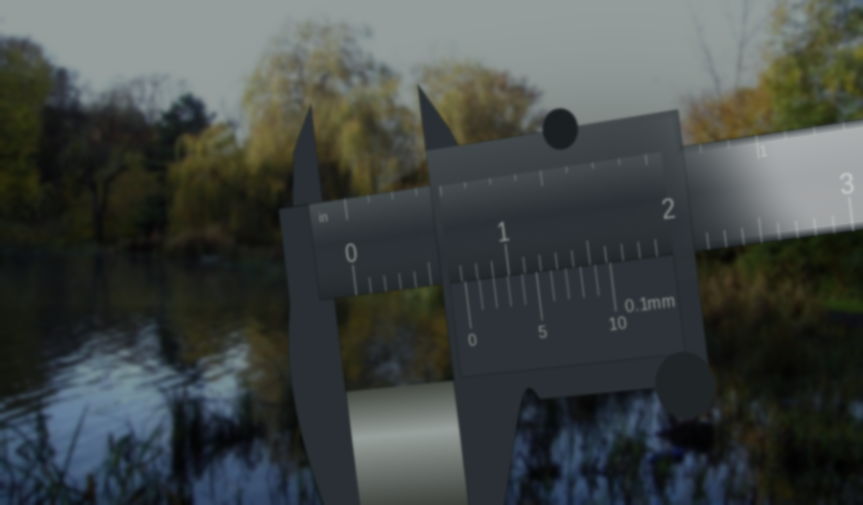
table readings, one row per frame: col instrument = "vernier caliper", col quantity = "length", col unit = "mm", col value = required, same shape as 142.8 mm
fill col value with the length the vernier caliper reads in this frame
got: 7.2 mm
